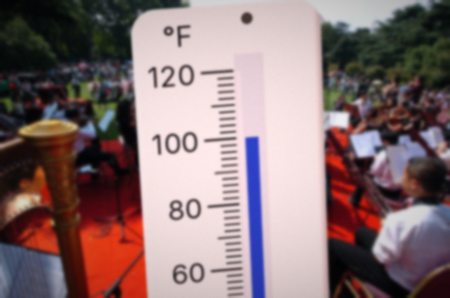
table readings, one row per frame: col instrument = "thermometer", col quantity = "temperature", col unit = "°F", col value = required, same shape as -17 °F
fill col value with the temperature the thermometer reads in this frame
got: 100 °F
